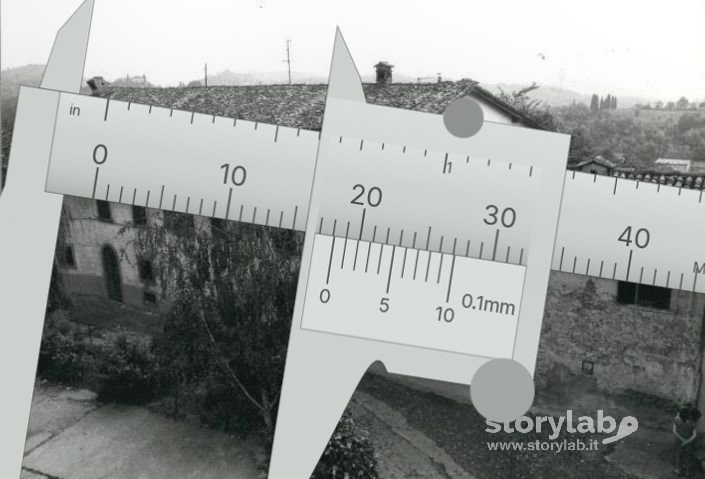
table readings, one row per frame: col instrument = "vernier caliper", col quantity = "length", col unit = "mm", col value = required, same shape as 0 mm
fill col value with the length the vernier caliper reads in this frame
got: 18.1 mm
